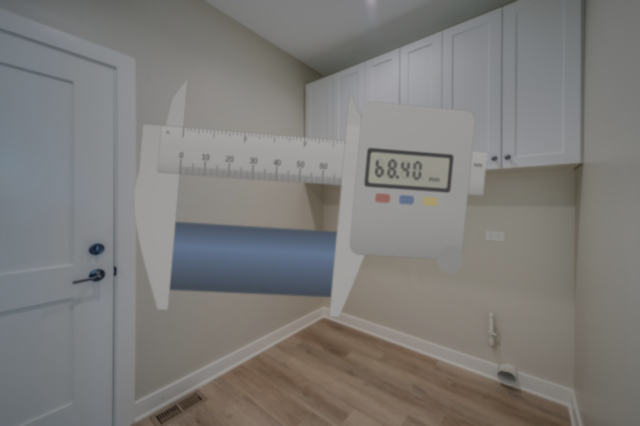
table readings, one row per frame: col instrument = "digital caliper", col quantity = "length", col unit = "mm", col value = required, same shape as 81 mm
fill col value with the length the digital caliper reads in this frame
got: 68.40 mm
